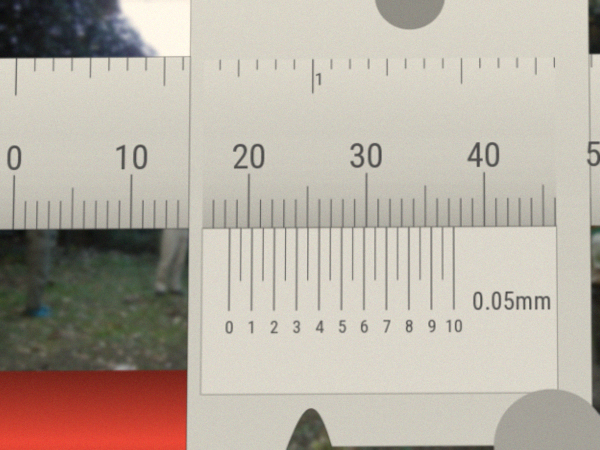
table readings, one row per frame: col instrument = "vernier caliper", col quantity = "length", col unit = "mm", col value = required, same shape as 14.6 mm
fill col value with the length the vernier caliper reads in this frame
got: 18.4 mm
